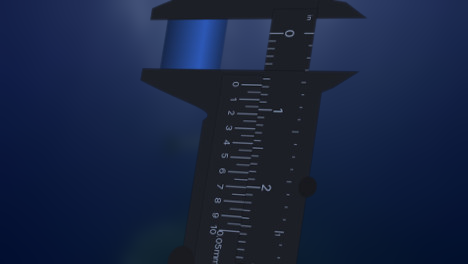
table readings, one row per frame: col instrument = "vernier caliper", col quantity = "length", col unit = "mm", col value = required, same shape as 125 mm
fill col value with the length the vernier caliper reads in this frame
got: 6.8 mm
